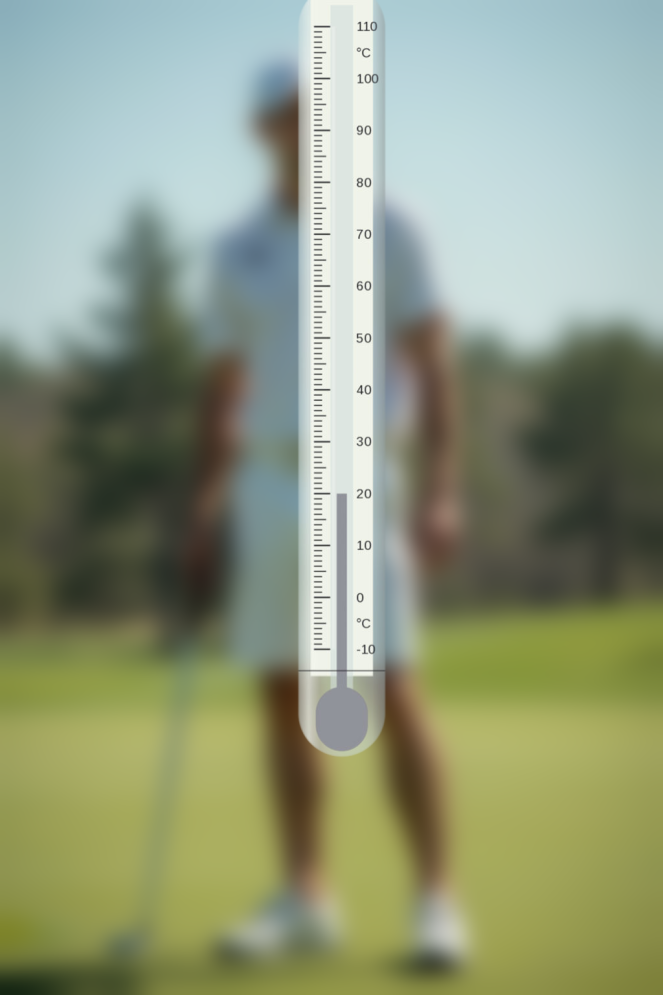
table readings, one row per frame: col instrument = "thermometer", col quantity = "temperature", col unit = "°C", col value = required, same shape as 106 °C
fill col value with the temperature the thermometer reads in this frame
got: 20 °C
